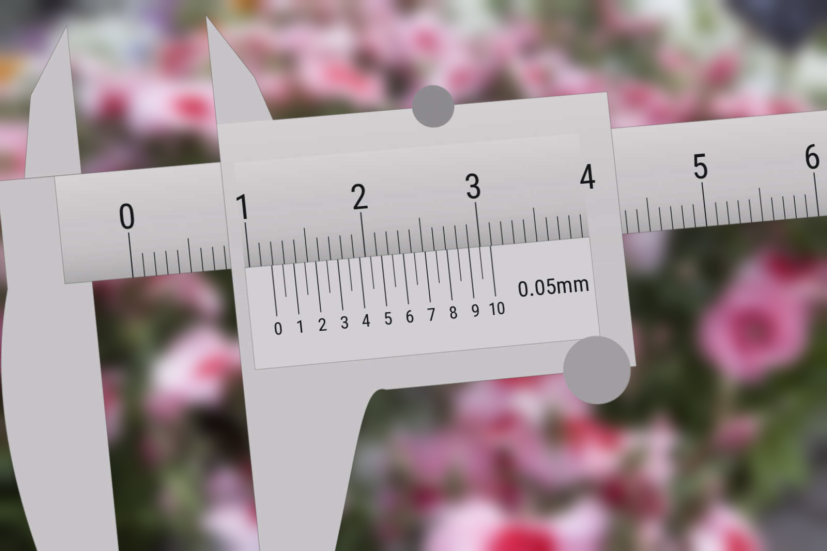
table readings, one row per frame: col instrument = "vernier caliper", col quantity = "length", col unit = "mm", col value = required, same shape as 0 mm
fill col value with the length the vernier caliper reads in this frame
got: 11.9 mm
